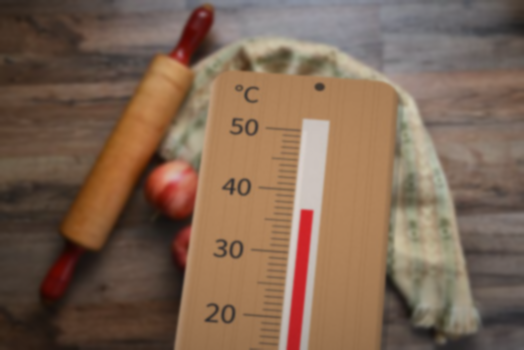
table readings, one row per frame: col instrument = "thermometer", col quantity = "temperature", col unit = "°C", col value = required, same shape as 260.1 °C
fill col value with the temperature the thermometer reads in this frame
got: 37 °C
